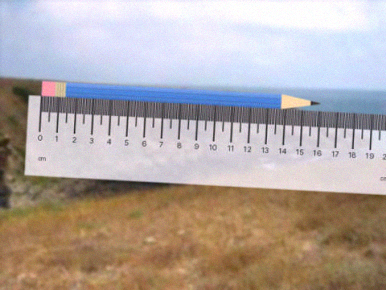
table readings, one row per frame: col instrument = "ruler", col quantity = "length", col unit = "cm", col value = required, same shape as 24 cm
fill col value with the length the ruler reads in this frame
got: 16 cm
